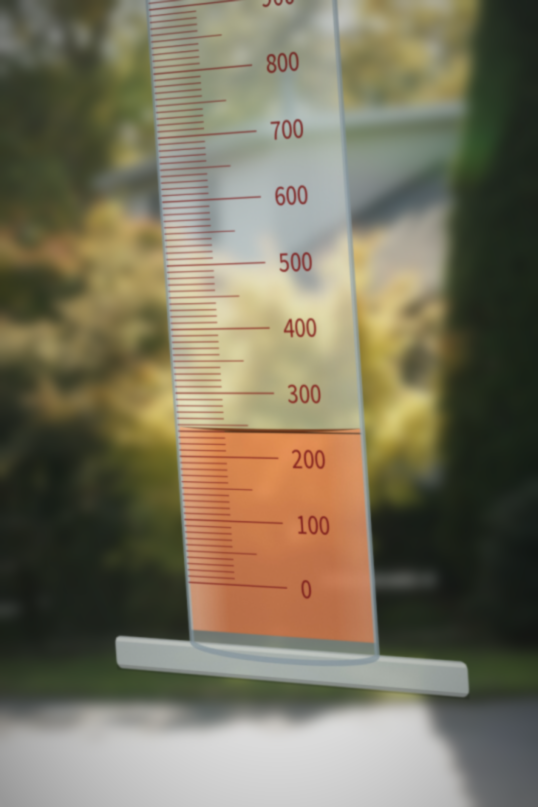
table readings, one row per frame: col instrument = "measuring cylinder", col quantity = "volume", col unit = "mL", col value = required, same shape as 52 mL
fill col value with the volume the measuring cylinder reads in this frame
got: 240 mL
